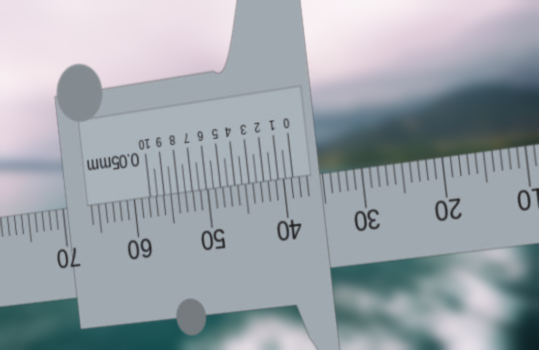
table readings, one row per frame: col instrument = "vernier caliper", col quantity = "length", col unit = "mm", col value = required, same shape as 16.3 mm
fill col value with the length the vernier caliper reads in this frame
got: 38.8 mm
